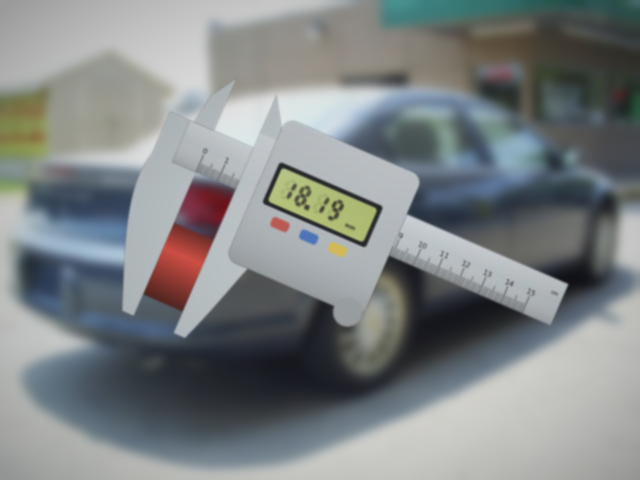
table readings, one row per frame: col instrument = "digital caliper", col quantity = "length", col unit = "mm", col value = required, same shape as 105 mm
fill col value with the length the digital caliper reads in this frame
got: 18.19 mm
